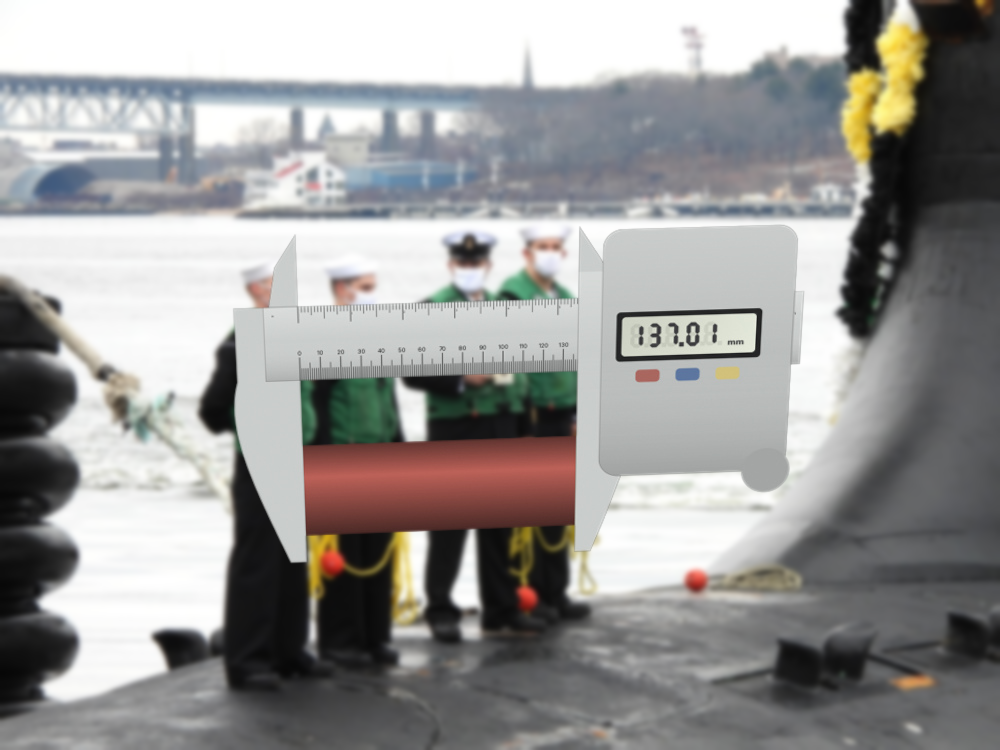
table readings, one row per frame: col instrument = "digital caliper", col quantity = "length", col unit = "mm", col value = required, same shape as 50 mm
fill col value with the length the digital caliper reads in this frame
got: 137.01 mm
